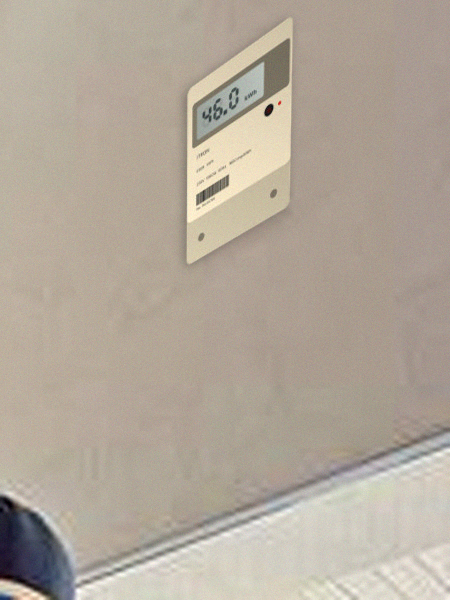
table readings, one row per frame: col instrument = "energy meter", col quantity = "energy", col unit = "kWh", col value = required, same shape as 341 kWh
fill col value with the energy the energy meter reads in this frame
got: 46.0 kWh
